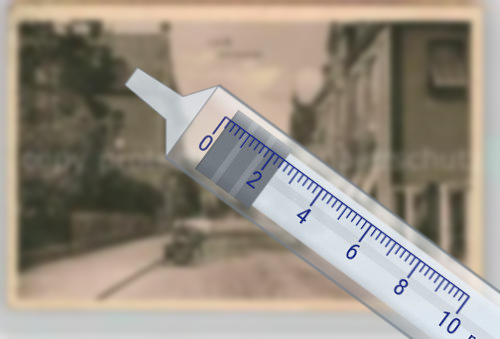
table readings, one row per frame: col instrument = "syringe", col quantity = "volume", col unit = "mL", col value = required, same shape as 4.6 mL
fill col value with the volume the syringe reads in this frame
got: 0.2 mL
